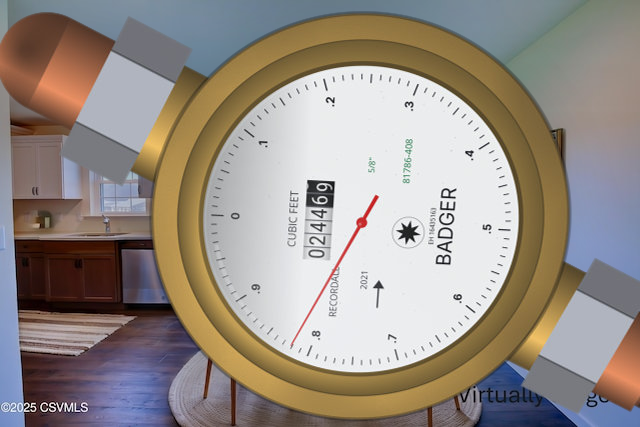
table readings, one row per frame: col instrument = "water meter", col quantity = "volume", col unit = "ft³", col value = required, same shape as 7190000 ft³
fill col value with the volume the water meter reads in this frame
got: 24468.82 ft³
